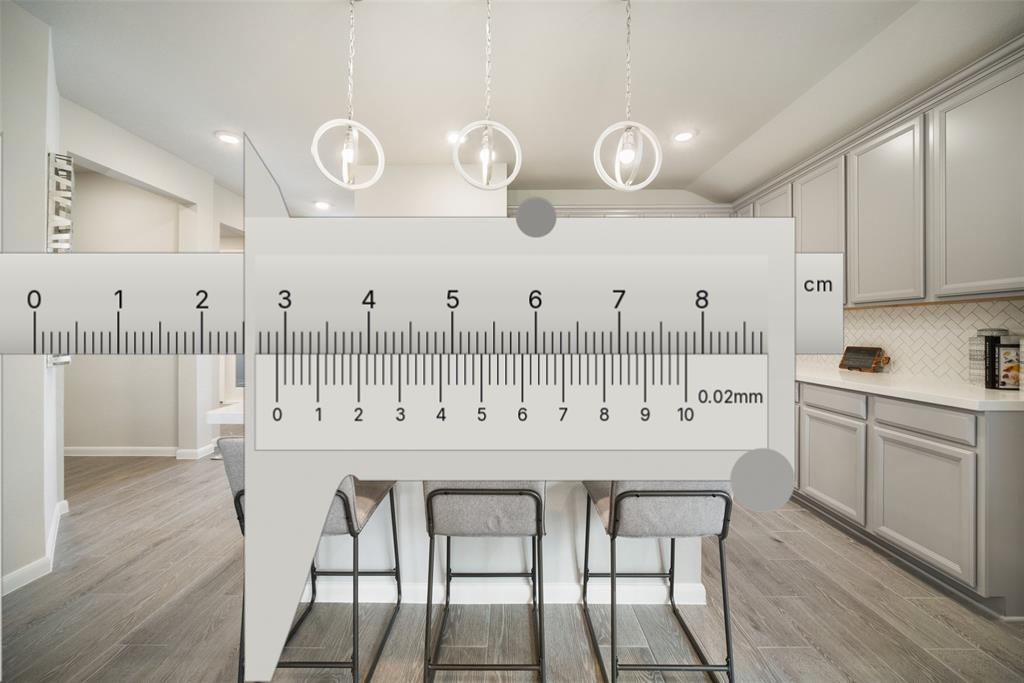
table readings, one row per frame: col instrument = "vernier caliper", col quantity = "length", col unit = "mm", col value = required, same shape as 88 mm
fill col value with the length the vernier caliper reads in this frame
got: 29.0 mm
